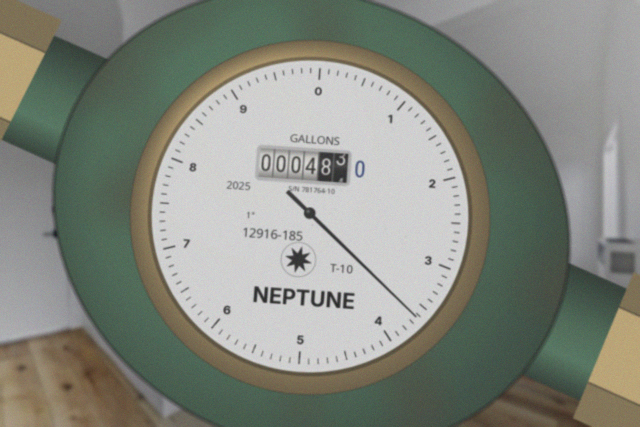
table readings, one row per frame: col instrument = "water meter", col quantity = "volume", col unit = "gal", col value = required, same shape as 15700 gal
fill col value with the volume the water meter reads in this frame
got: 4833.6 gal
